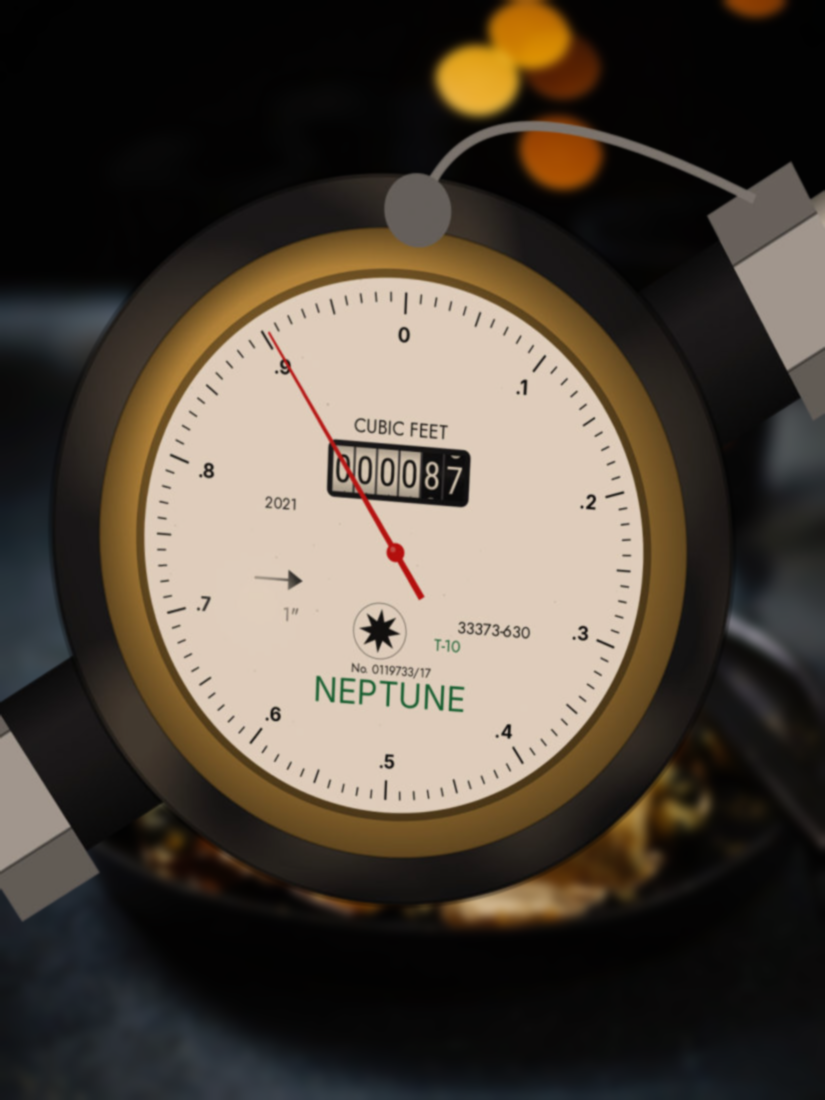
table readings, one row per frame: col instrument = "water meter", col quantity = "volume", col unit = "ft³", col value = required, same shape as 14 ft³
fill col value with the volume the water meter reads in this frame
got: 86.90 ft³
